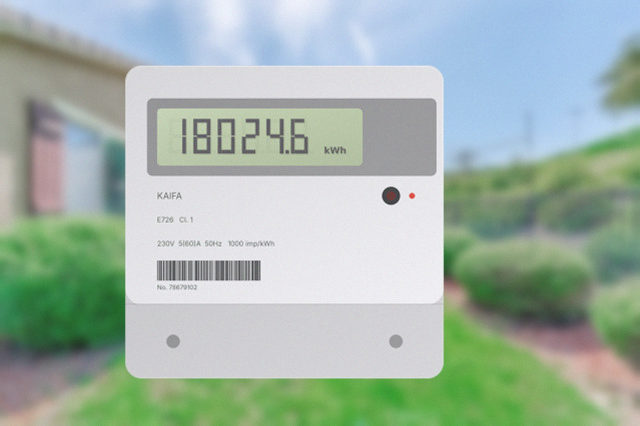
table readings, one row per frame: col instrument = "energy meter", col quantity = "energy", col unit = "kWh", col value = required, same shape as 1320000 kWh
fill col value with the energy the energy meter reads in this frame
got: 18024.6 kWh
